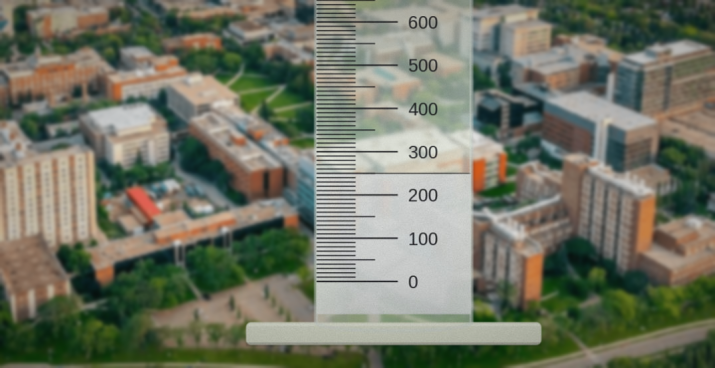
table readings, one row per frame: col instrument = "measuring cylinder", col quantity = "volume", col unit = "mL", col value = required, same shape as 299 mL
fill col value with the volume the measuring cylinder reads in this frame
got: 250 mL
